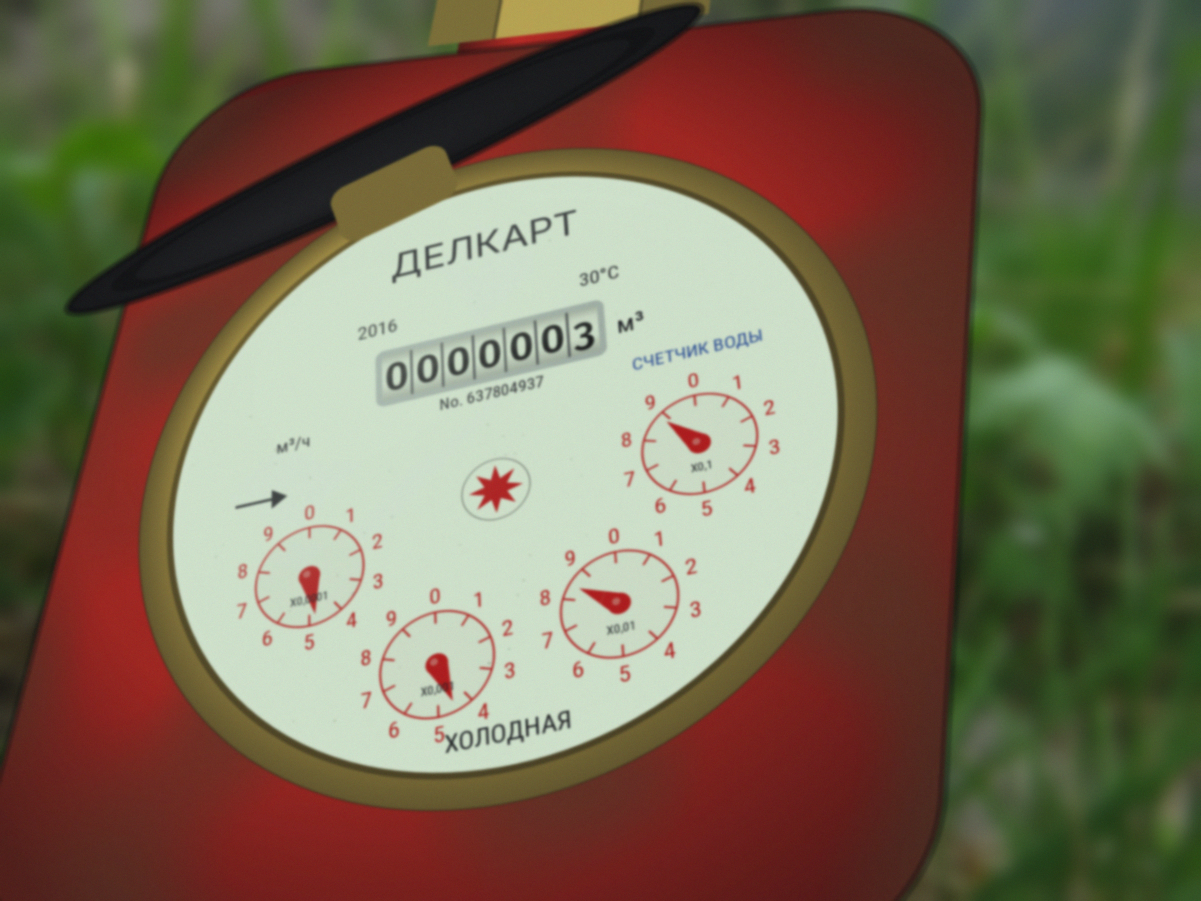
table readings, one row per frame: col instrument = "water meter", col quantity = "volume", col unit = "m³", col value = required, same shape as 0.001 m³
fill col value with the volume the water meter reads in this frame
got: 2.8844 m³
